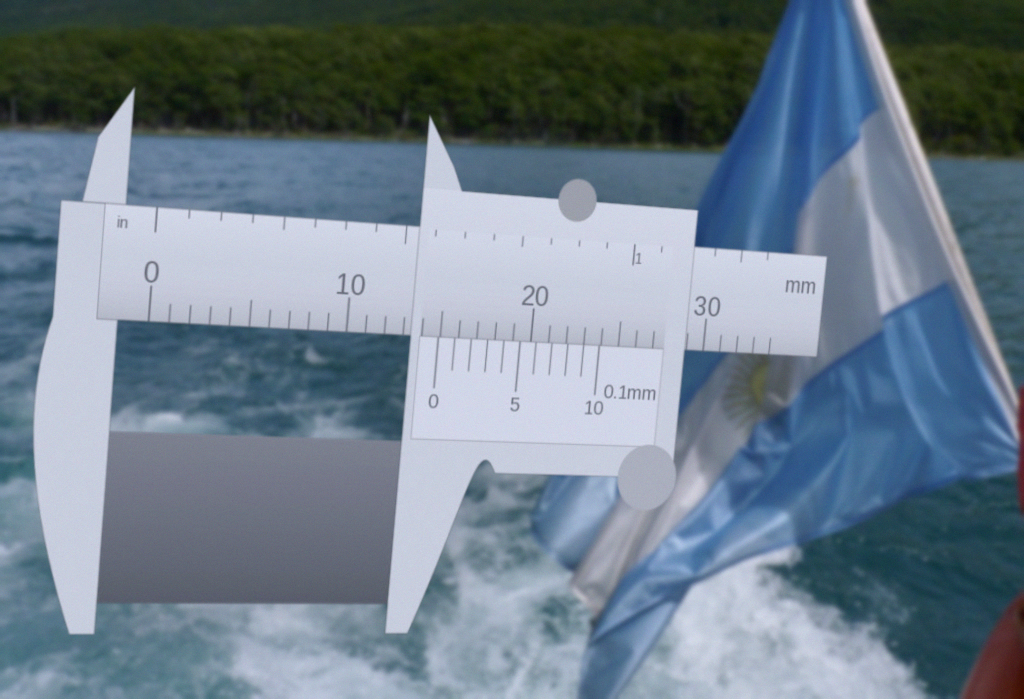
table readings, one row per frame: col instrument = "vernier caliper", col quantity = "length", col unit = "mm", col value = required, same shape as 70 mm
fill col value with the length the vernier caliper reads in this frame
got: 14.9 mm
